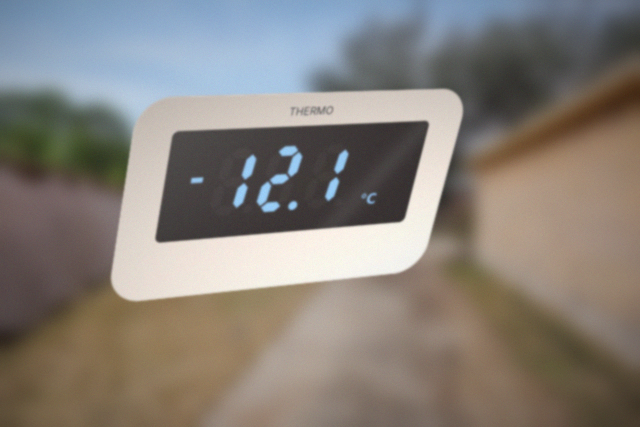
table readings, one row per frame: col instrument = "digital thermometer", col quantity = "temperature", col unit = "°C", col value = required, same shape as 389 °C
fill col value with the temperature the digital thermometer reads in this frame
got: -12.1 °C
